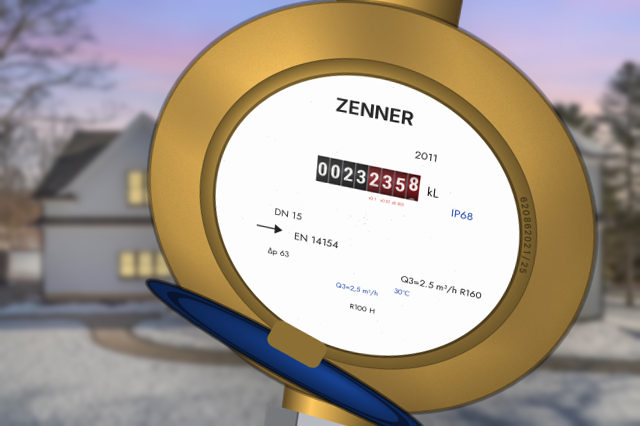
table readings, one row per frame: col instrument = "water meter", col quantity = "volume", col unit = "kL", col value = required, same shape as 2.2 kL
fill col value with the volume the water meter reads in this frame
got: 23.2358 kL
